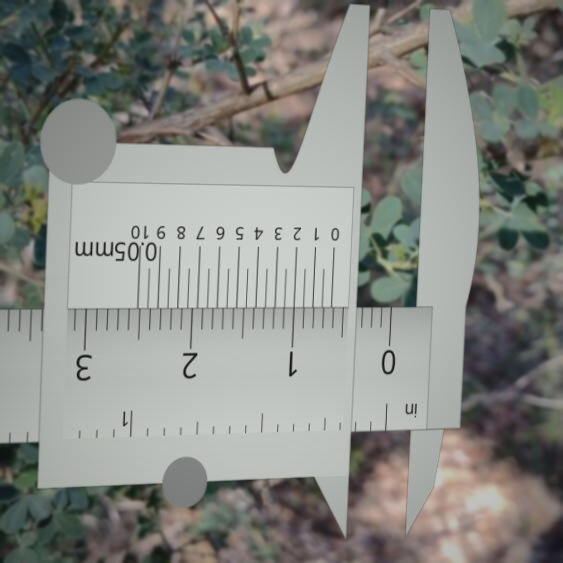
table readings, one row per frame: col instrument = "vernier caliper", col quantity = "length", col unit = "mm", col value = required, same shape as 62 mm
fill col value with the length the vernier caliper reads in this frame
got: 6.2 mm
